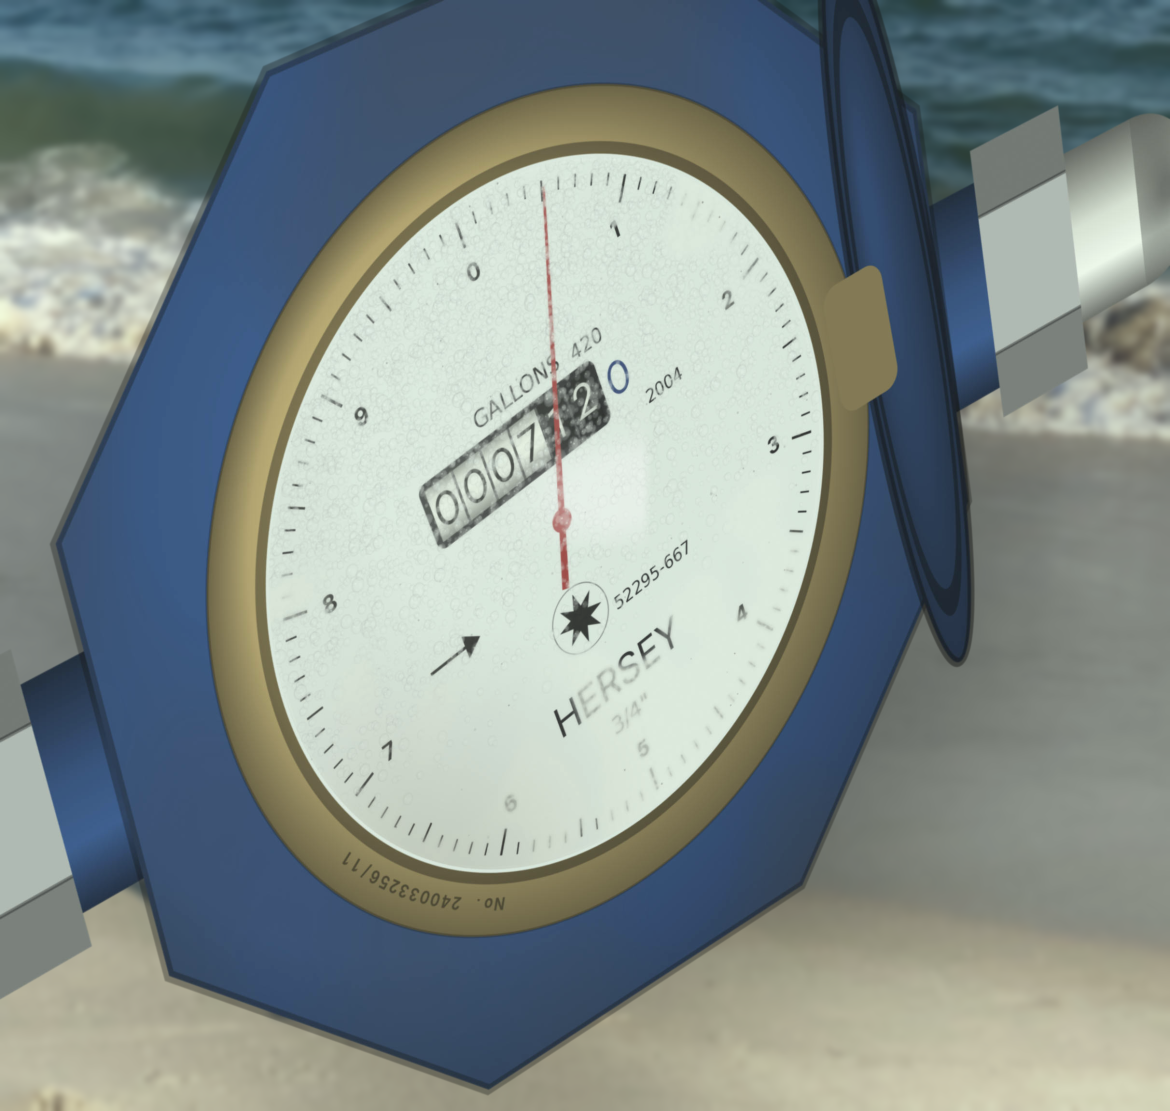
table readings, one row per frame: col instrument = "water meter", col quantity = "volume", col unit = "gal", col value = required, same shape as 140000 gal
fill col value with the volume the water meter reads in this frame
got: 7120.5 gal
